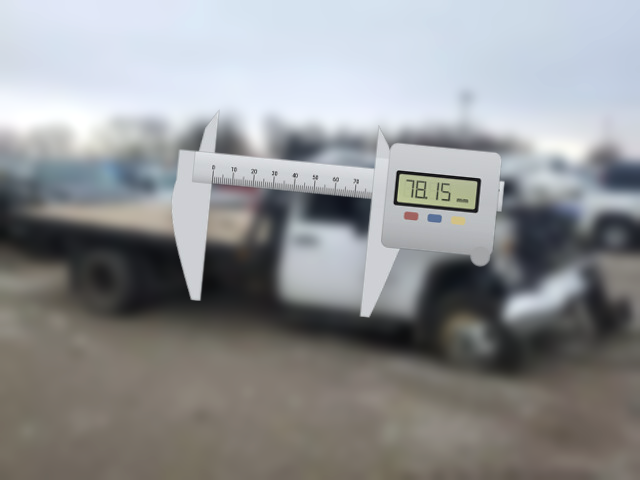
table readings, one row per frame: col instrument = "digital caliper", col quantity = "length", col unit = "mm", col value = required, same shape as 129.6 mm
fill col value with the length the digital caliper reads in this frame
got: 78.15 mm
